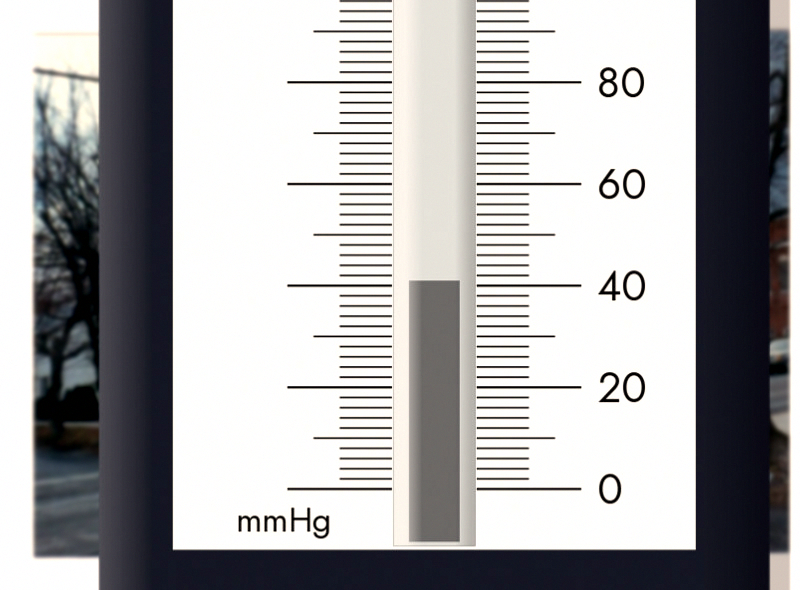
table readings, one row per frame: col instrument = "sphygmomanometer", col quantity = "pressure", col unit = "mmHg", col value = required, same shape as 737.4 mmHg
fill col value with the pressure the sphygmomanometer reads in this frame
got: 41 mmHg
